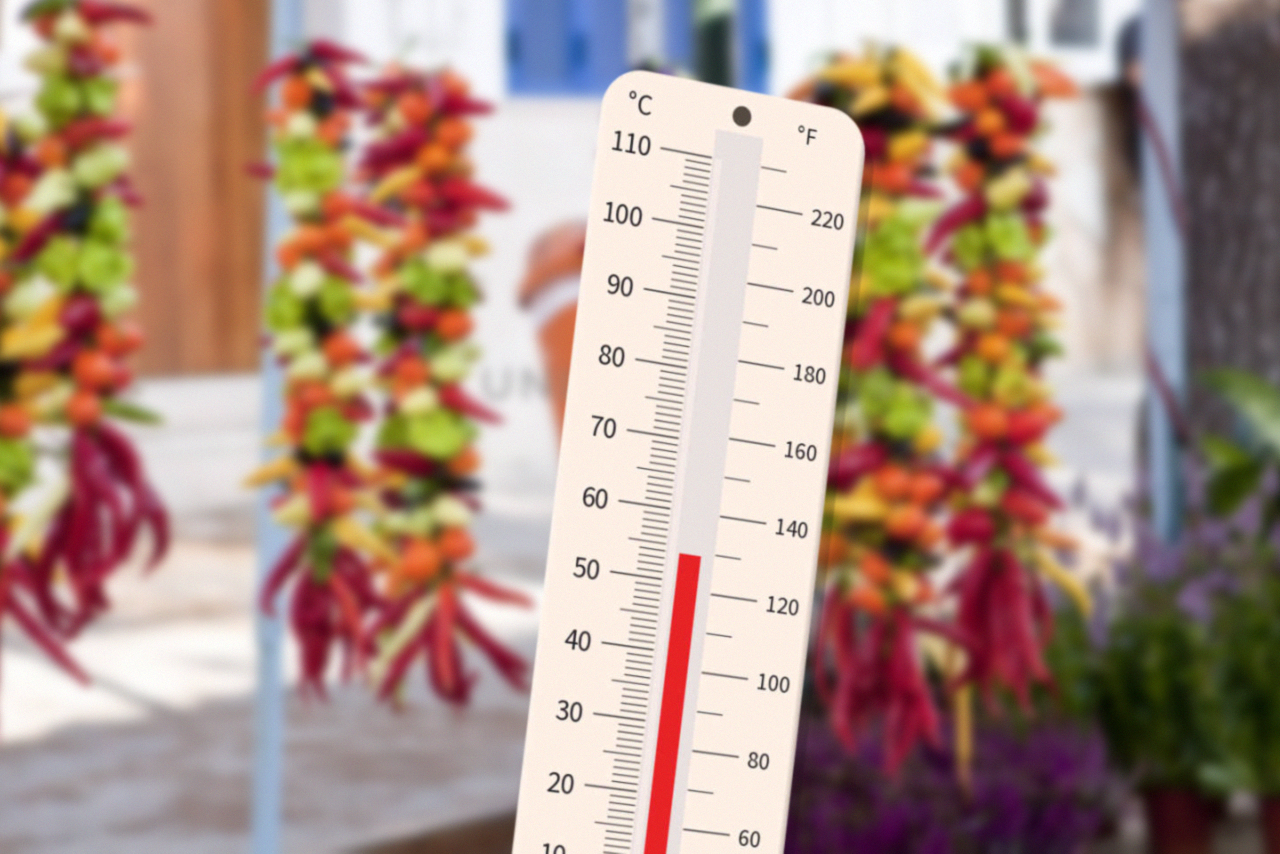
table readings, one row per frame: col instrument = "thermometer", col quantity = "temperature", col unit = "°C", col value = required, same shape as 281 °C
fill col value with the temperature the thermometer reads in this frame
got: 54 °C
